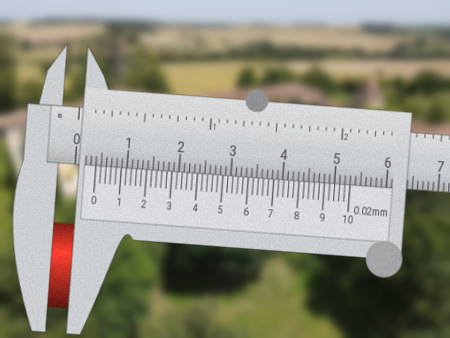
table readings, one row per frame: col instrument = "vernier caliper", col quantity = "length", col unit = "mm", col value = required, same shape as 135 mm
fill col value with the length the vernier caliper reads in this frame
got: 4.0 mm
